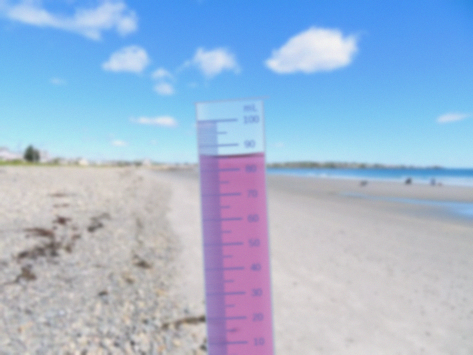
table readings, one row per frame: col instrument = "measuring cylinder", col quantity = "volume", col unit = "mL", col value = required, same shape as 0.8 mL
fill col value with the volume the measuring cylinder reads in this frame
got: 85 mL
